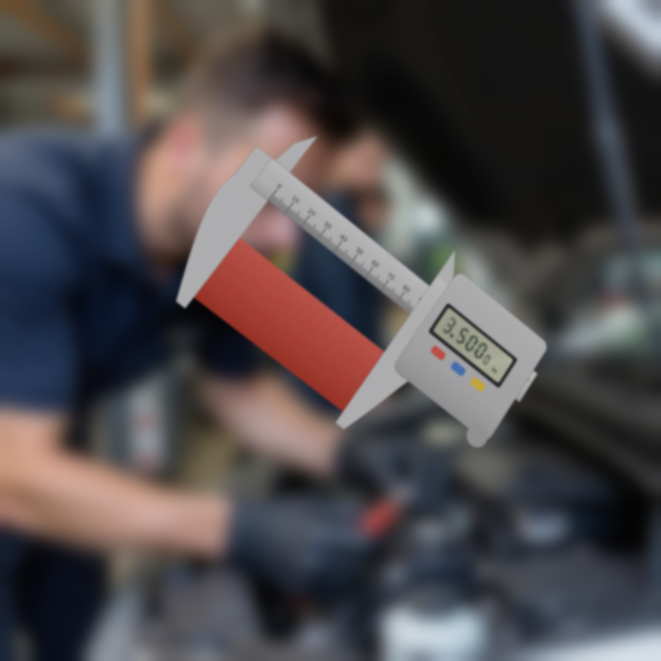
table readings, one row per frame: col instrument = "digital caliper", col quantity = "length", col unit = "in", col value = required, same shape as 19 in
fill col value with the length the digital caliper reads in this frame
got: 3.5000 in
